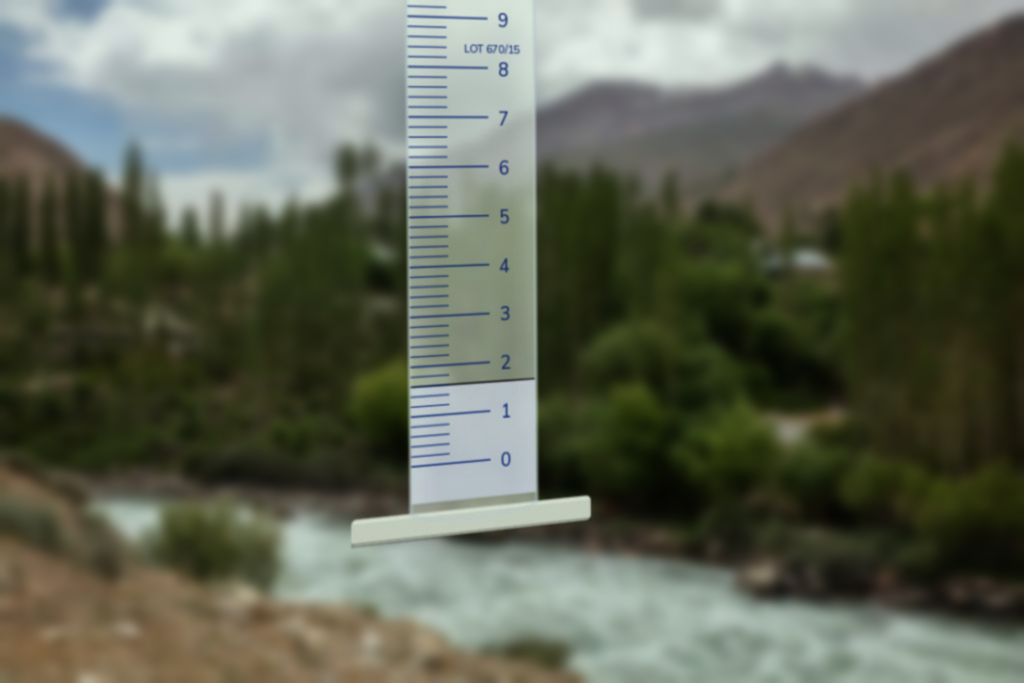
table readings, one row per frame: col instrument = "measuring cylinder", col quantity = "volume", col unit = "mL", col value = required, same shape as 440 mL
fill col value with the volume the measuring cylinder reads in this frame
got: 1.6 mL
